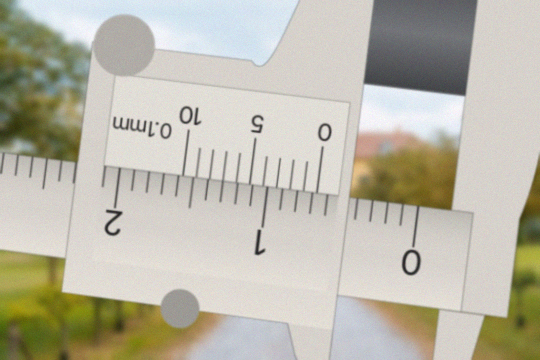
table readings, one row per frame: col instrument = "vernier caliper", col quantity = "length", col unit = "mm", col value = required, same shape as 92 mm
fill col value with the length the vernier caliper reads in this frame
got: 6.7 mm
